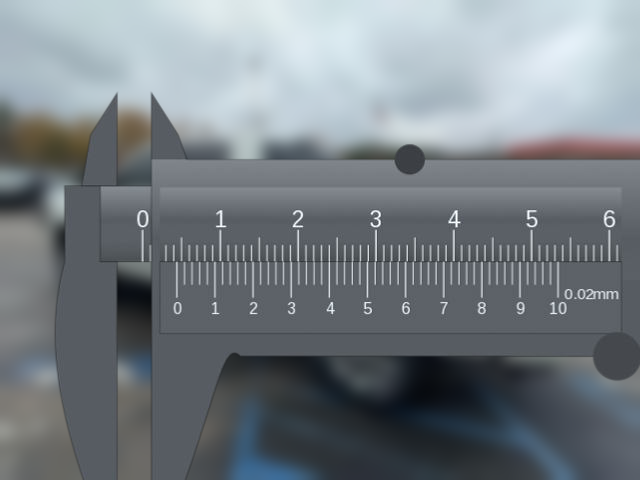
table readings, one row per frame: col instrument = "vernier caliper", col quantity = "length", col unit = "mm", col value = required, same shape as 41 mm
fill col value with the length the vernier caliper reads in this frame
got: 4.4 mm
